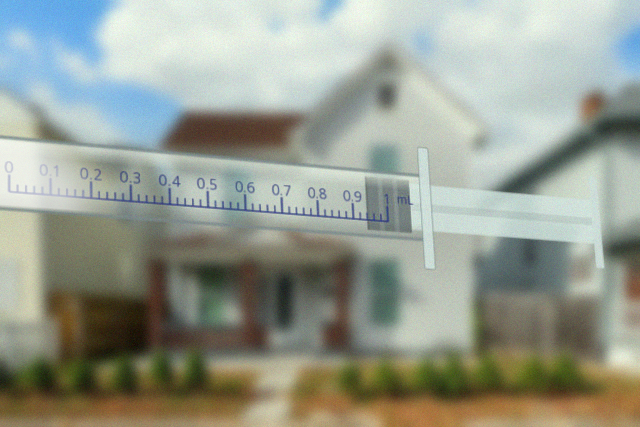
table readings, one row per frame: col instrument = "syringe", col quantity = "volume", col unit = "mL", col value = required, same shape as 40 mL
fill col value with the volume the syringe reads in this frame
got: 0.94 mL
